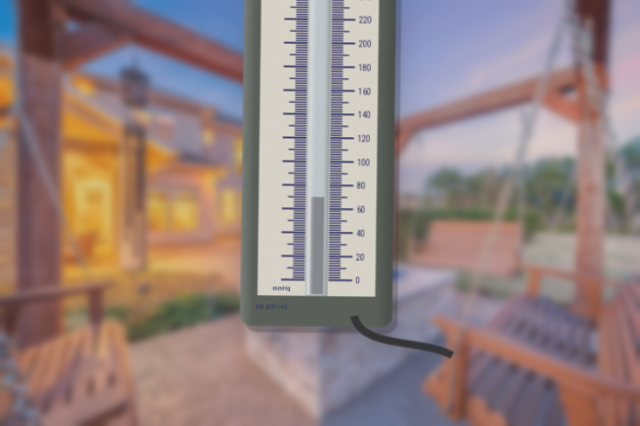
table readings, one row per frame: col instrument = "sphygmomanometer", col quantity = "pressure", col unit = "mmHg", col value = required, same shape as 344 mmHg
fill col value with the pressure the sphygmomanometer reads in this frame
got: 70 mmHg
